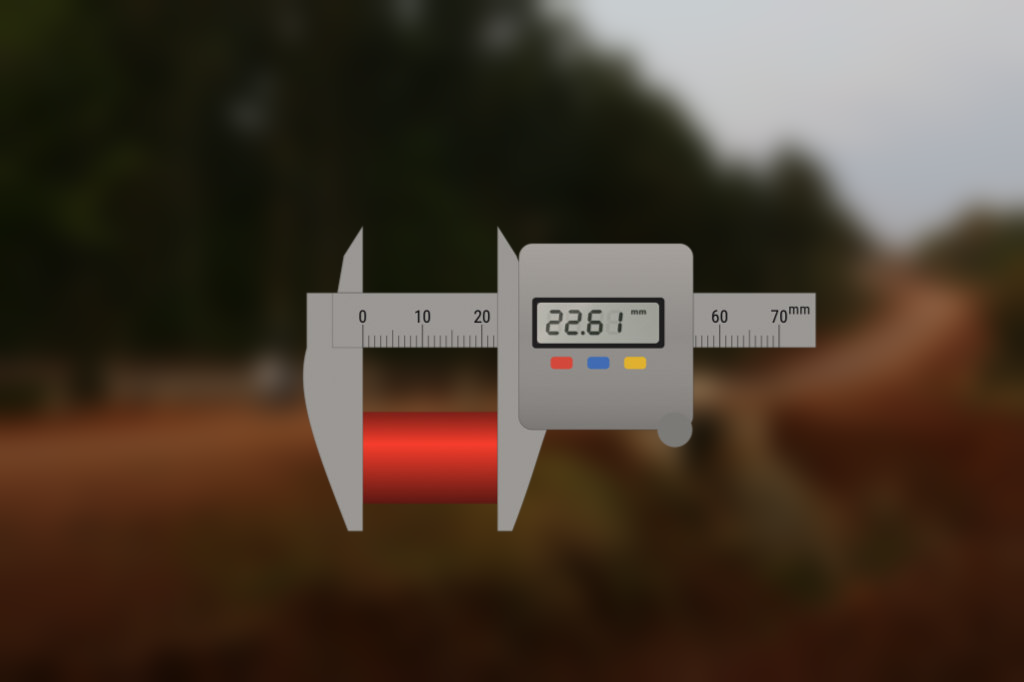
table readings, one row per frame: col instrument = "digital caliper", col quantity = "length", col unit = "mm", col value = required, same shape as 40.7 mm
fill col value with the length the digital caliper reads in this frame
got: 22.61 mm
